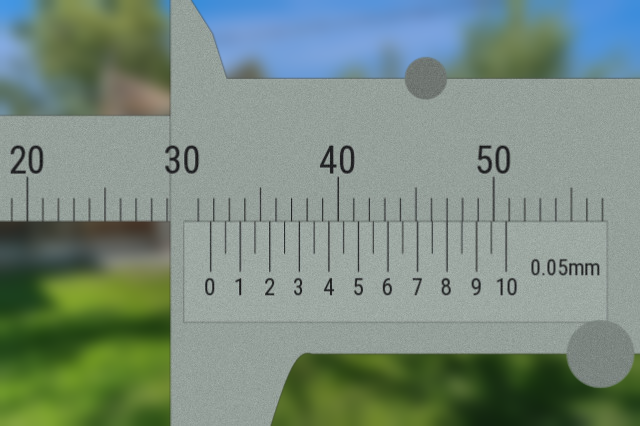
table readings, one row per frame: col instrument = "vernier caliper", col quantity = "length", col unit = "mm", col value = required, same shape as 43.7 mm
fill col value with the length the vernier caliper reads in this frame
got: 31.8 mm
